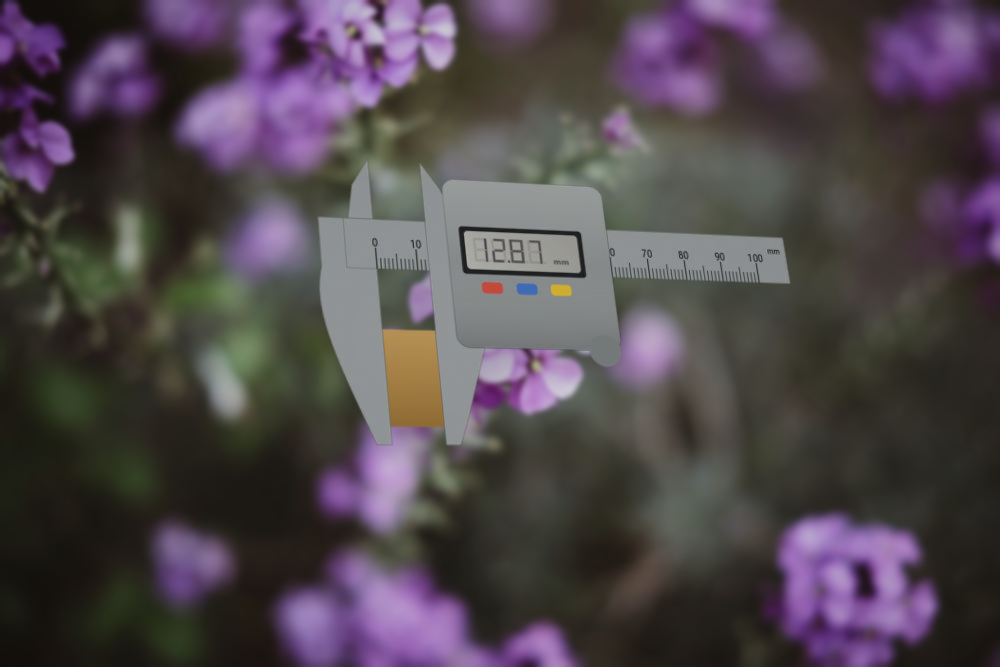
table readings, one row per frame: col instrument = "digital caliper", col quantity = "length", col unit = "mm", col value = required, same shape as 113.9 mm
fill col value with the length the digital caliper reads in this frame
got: 12.87 mm
